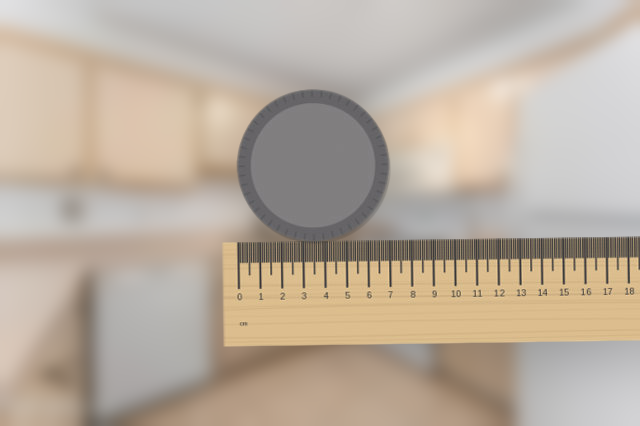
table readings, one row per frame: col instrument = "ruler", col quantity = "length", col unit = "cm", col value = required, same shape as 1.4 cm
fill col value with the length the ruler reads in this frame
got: 7 cm
